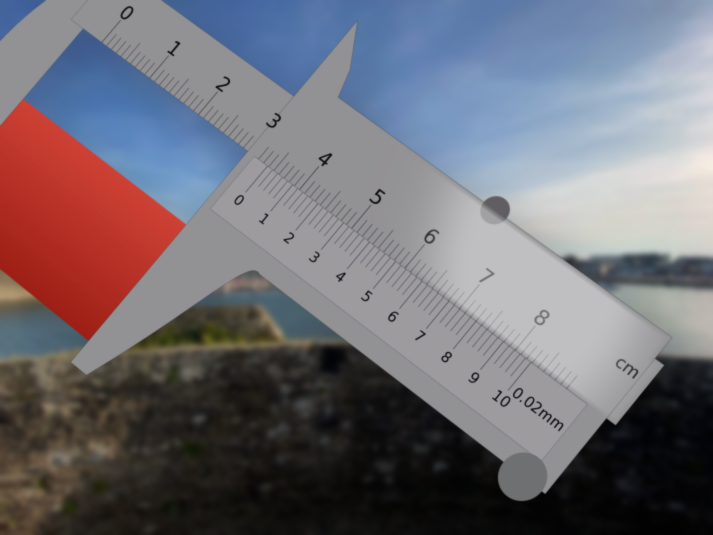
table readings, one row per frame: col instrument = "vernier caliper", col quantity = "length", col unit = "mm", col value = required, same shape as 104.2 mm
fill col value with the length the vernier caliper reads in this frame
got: 33.8 mm
